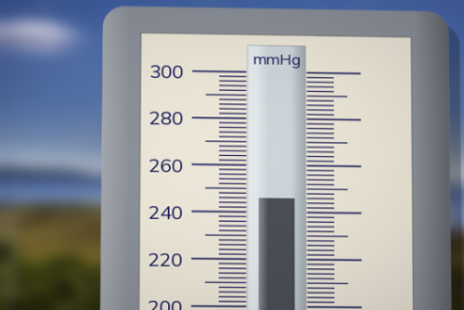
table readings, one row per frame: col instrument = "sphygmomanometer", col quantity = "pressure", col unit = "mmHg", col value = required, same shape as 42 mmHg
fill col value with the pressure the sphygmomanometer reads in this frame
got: 246 mmHg
